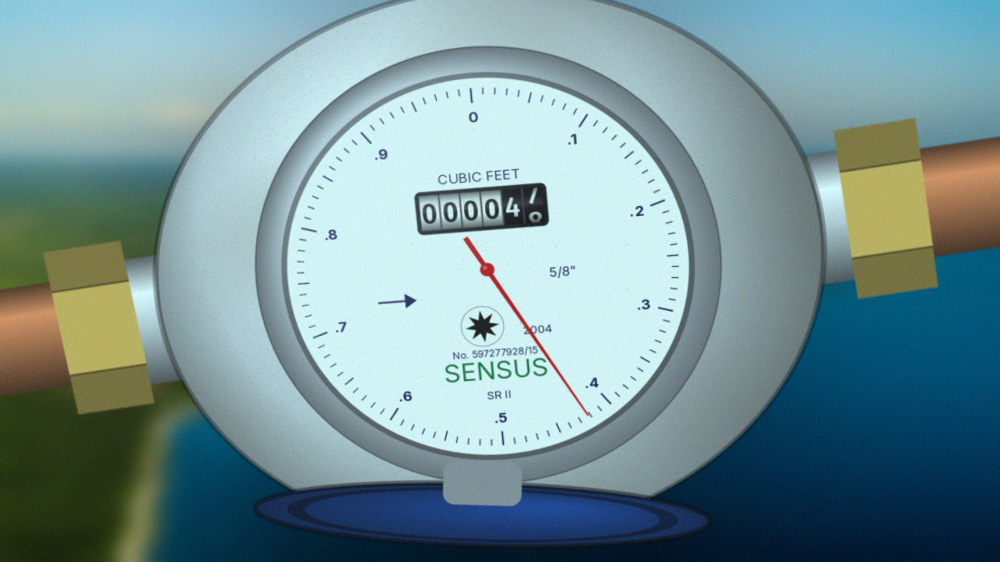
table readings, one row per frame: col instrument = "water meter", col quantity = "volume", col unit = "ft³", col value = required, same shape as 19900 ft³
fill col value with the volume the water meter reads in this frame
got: 47.42 ft³
